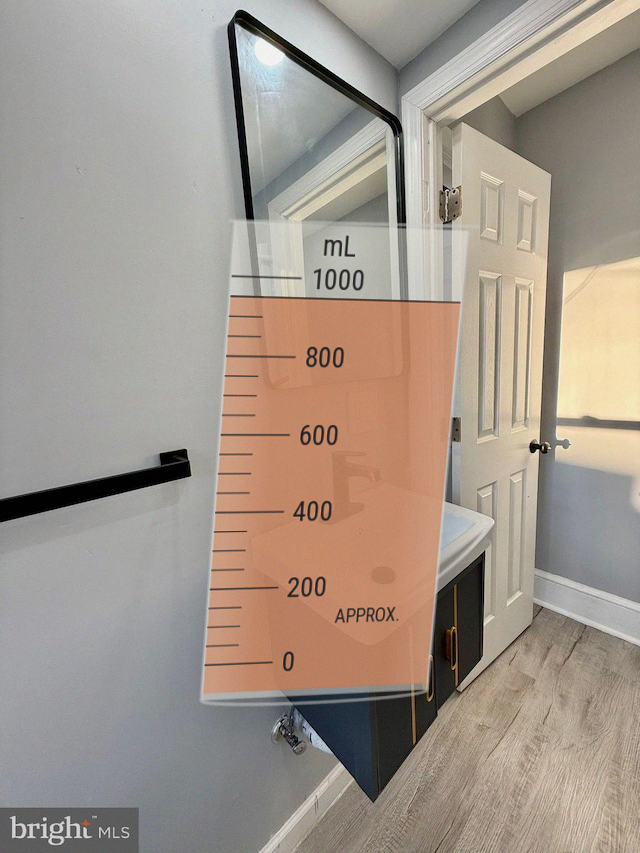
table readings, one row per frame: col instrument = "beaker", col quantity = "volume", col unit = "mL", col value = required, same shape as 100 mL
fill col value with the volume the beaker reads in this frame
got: 950 mL
